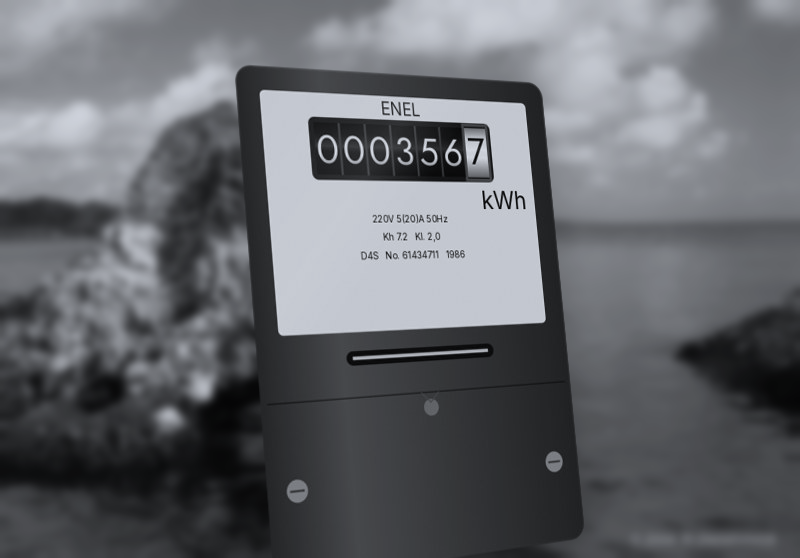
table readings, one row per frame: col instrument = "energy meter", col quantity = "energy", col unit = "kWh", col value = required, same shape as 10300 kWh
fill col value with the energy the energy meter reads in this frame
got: 356.7 kWh
